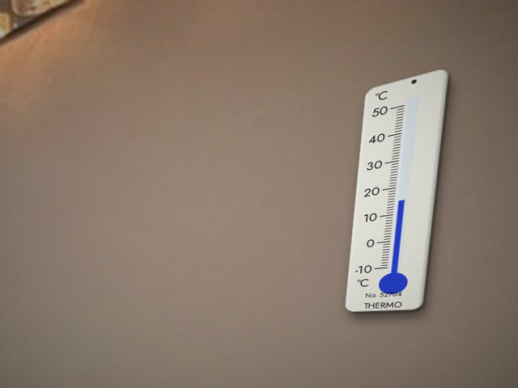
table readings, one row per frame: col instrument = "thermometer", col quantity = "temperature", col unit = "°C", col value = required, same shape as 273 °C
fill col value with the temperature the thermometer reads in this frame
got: 15 °C
